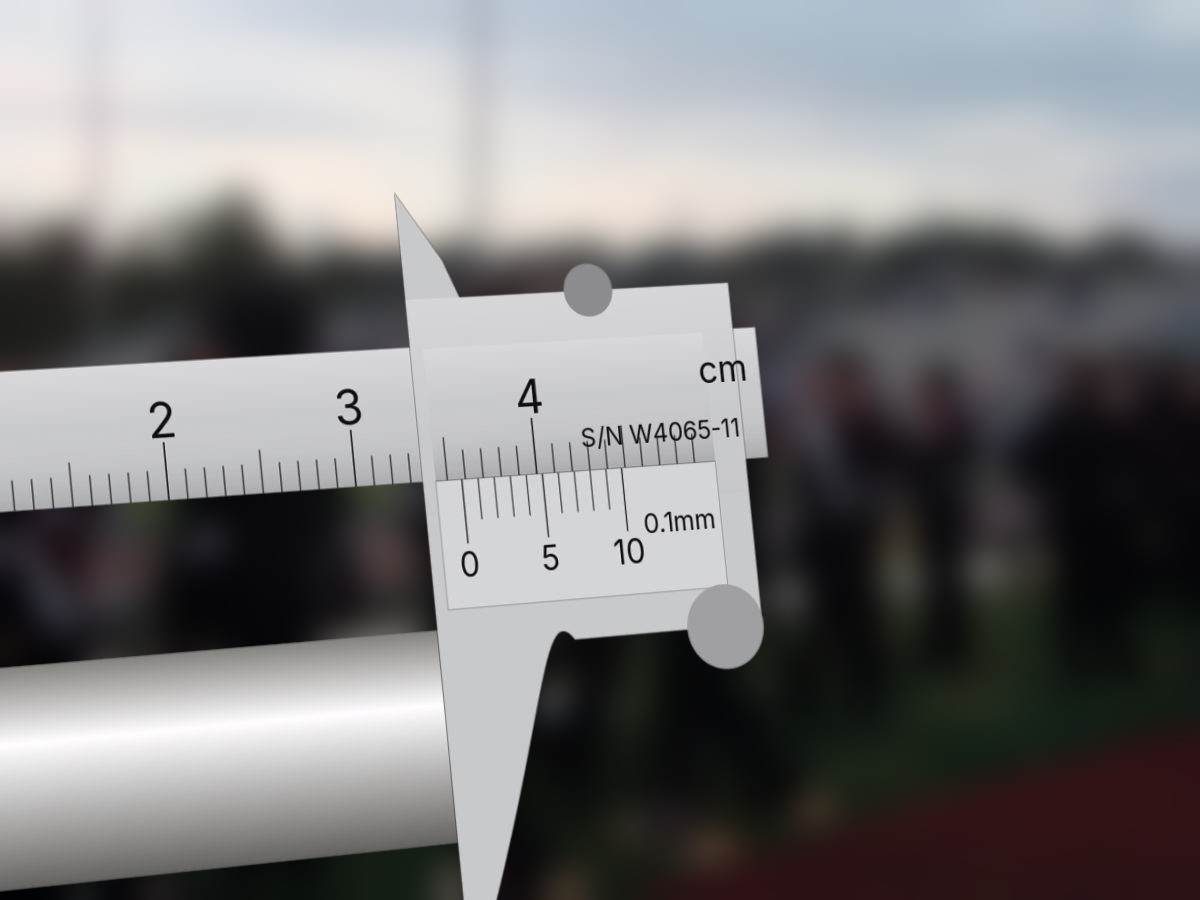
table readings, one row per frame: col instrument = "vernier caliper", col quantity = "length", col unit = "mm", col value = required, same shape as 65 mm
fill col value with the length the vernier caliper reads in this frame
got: 35.8 mm
